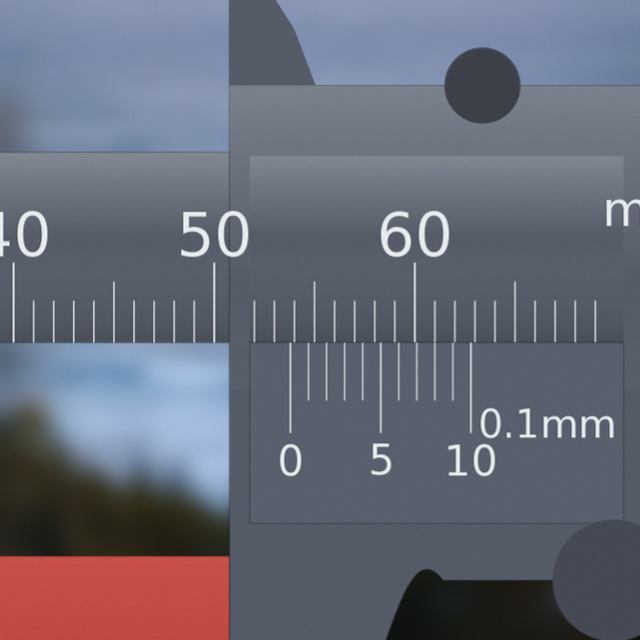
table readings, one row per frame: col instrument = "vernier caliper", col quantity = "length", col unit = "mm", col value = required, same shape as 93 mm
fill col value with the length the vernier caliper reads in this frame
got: 53.8 mm
